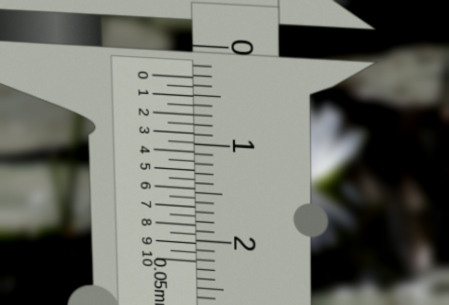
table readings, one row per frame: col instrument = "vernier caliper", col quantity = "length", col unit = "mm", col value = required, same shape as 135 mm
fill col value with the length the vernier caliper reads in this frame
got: 3.2 mm
